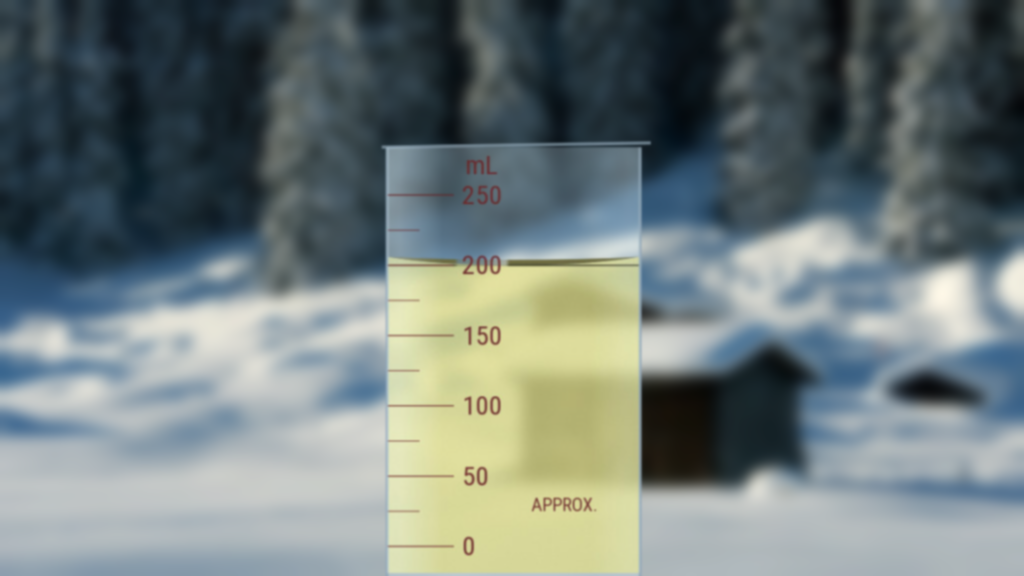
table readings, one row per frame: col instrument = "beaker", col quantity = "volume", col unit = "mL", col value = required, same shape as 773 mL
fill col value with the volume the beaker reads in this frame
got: 200 mL
